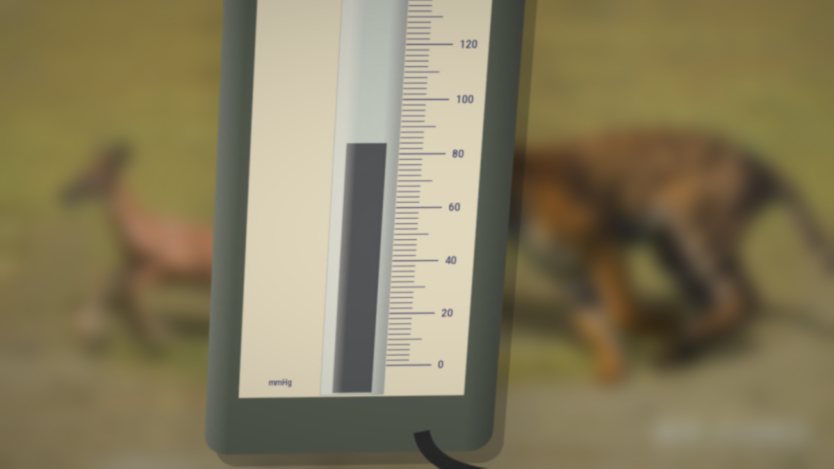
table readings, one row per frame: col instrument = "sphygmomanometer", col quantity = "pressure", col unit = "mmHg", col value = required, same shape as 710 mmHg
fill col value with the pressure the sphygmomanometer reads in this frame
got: 84 mmHg
